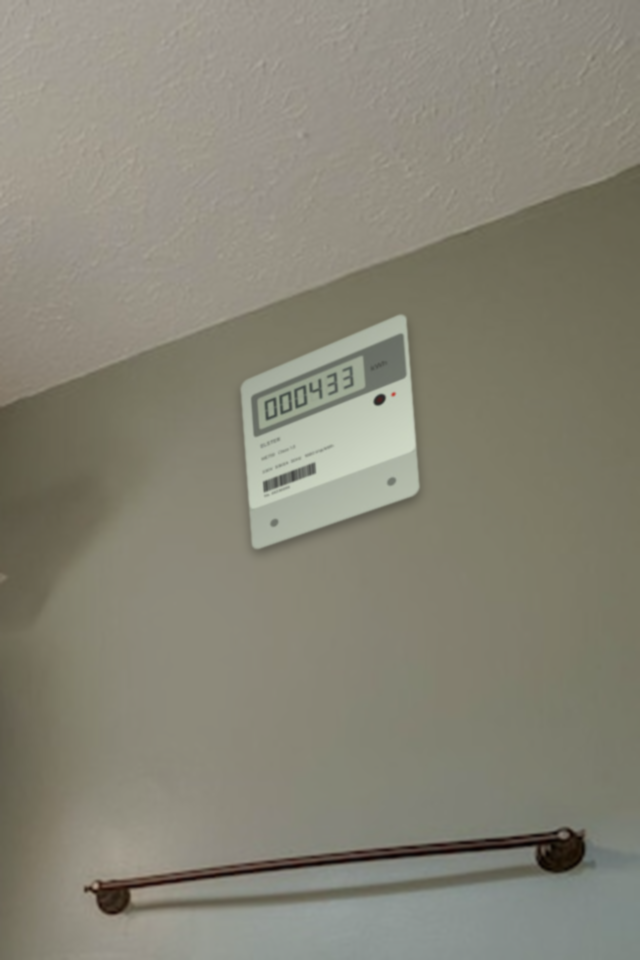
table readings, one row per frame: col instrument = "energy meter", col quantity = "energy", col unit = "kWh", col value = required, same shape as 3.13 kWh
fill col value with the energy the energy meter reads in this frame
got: 433 kWh
